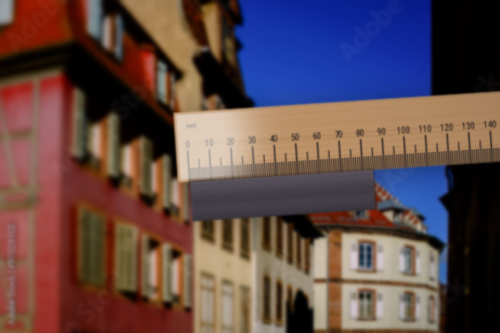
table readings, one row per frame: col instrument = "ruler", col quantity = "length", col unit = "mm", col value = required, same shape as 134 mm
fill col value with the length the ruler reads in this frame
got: 85 mm
